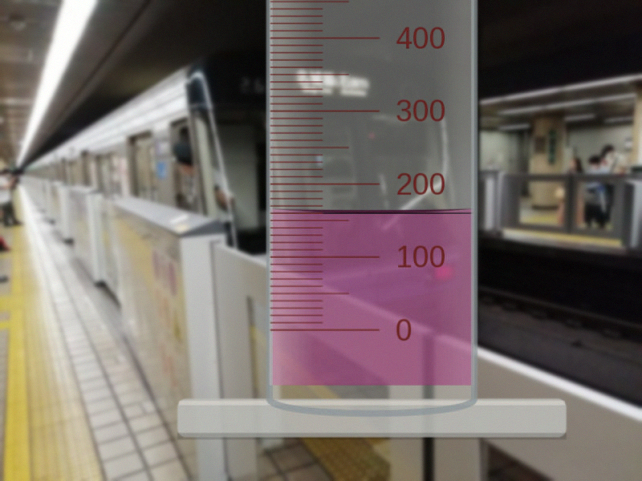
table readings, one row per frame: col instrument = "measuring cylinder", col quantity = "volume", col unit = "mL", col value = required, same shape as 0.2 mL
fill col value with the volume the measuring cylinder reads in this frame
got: 160 mL
